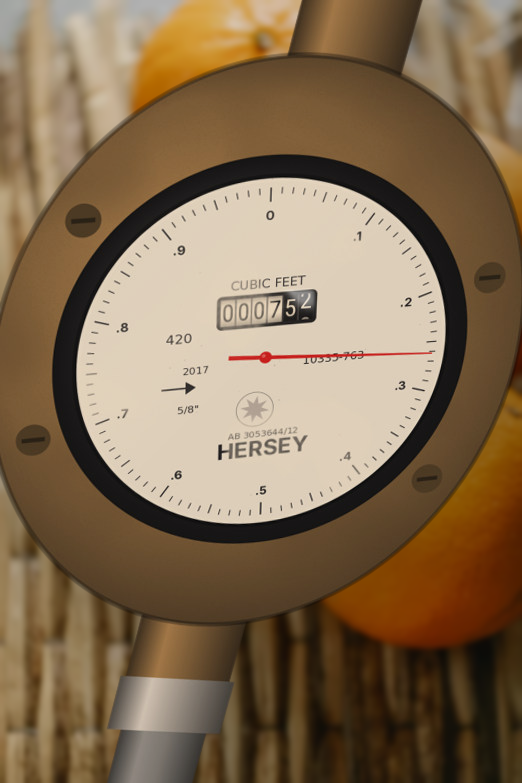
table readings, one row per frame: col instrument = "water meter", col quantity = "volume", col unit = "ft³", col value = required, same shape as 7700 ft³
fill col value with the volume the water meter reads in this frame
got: 752.26 ft³
